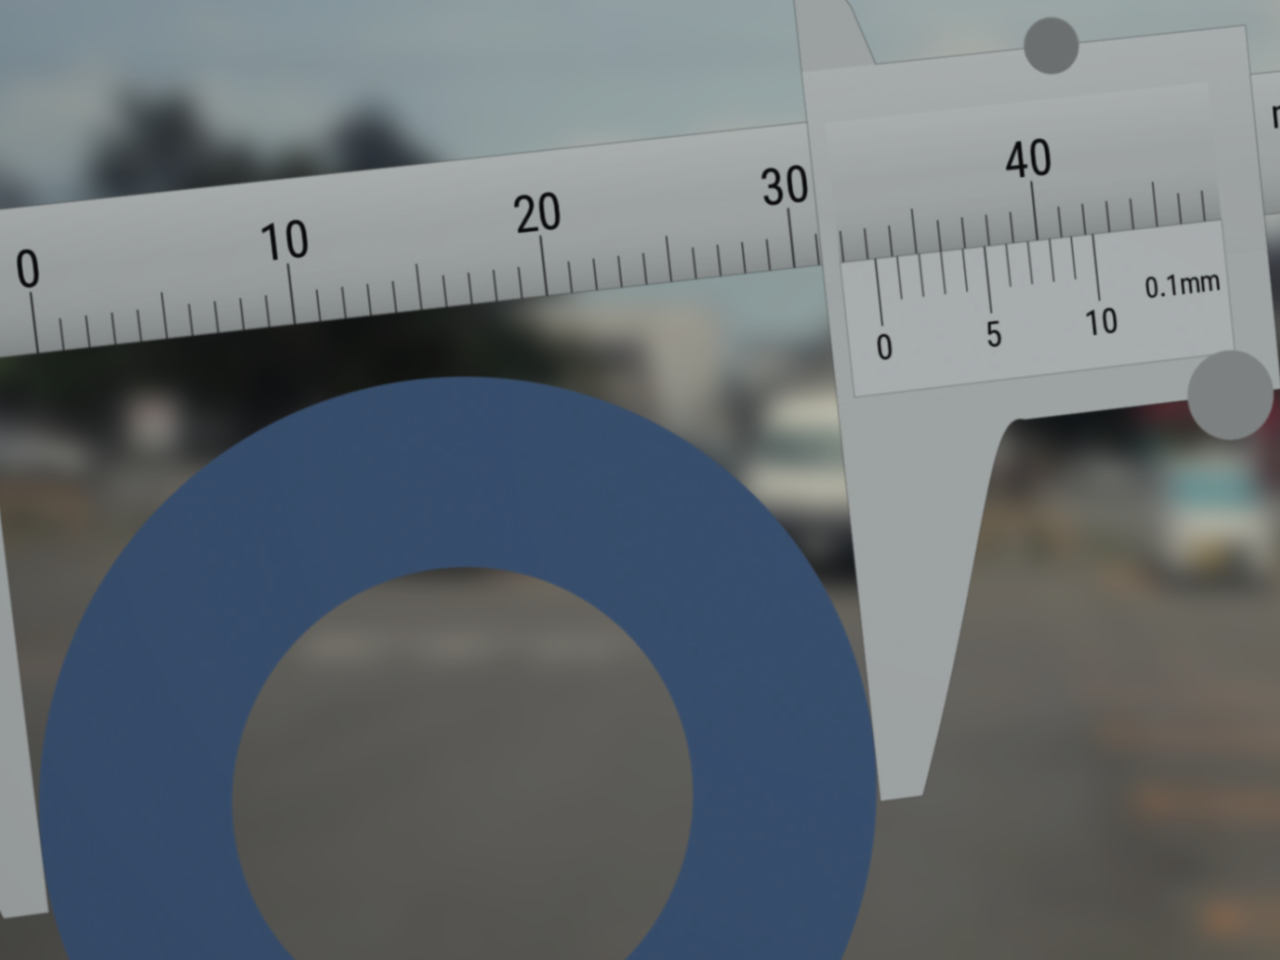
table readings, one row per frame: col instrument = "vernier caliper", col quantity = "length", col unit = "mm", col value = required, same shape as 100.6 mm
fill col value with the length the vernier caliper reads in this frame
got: 33.3 mm
